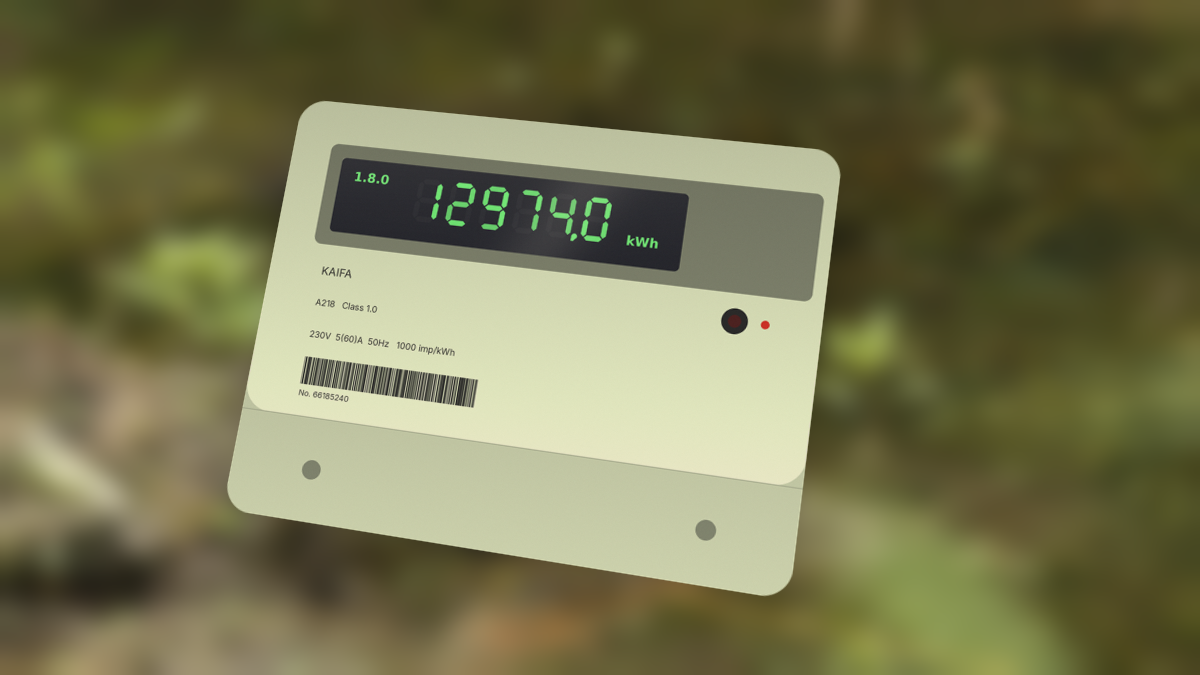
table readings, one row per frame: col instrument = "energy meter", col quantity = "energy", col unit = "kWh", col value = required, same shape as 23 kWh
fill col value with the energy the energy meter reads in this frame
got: 12974.0 kWh
